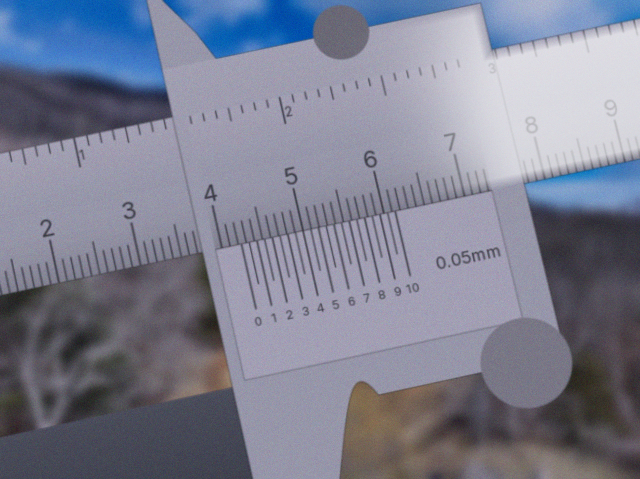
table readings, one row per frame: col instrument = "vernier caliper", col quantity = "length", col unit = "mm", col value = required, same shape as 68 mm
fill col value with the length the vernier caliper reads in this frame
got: 42.4 mm
